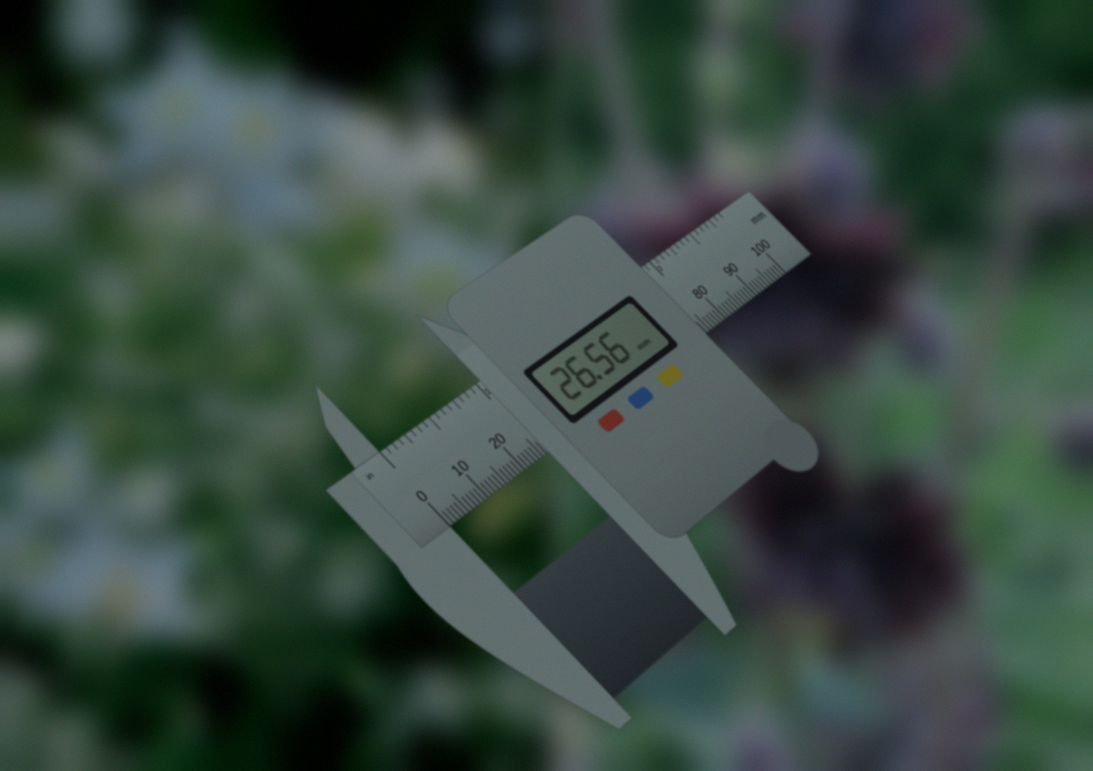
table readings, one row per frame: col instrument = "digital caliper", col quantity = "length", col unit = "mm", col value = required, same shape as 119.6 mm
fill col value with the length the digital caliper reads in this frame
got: 26.56 mm
